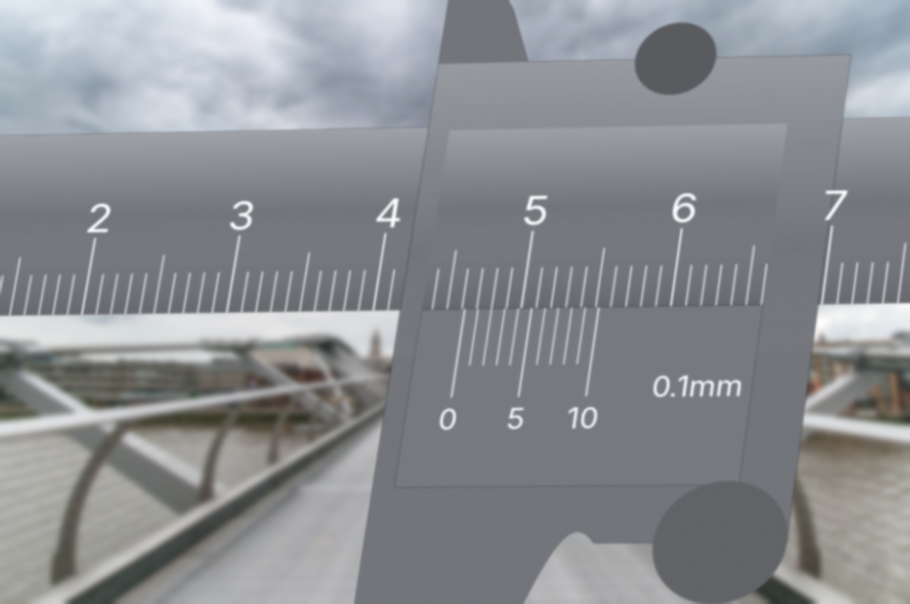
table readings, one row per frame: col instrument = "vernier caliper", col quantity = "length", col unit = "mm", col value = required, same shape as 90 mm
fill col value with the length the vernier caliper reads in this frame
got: 46.2 mm
